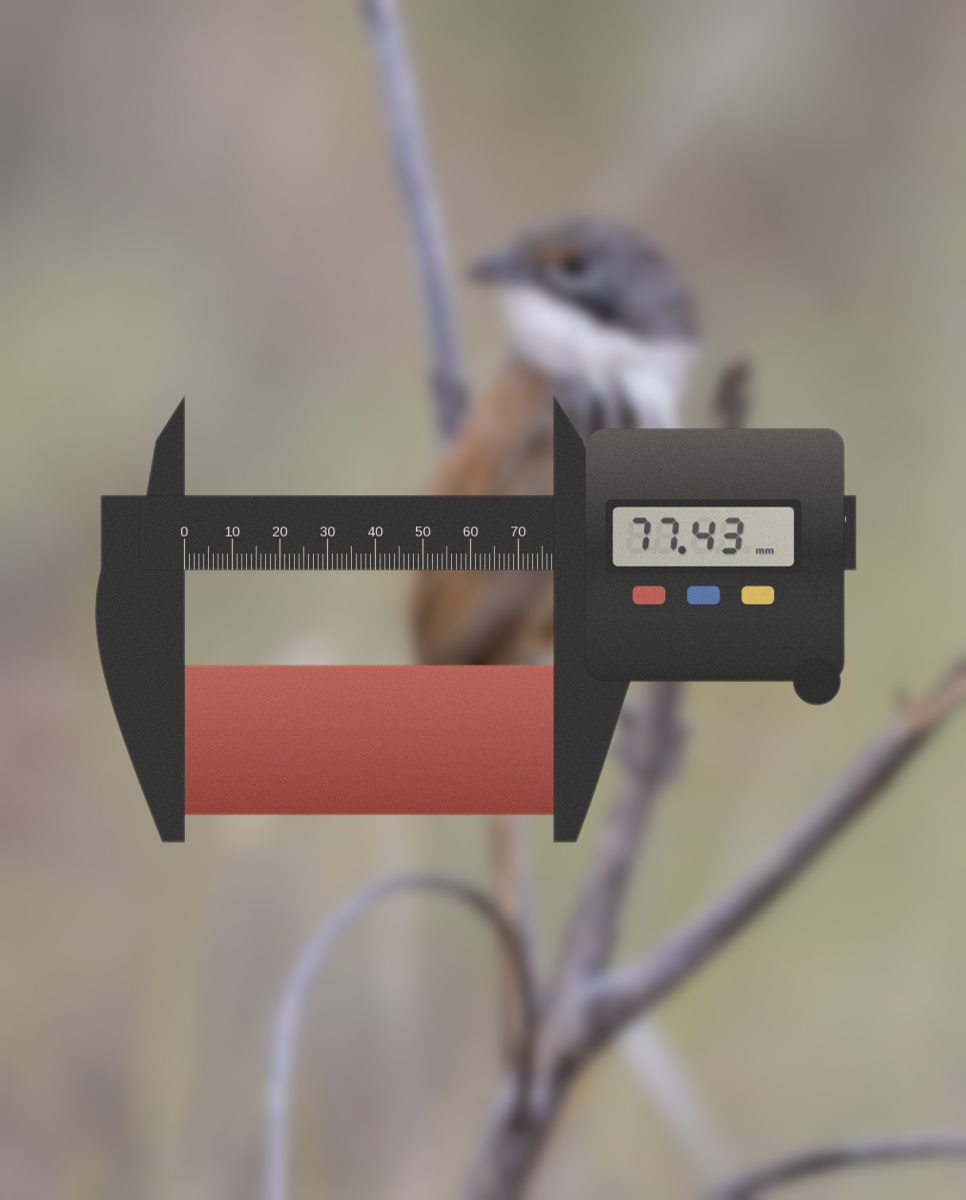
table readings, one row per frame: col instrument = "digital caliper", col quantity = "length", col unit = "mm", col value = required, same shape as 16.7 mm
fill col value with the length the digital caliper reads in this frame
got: 77.43 mm
